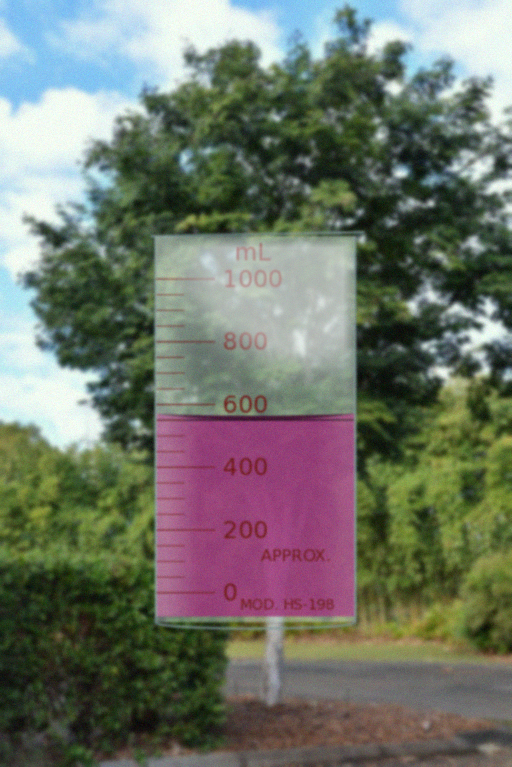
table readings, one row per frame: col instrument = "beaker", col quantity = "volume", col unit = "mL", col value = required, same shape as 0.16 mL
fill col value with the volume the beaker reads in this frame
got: 550 mL
